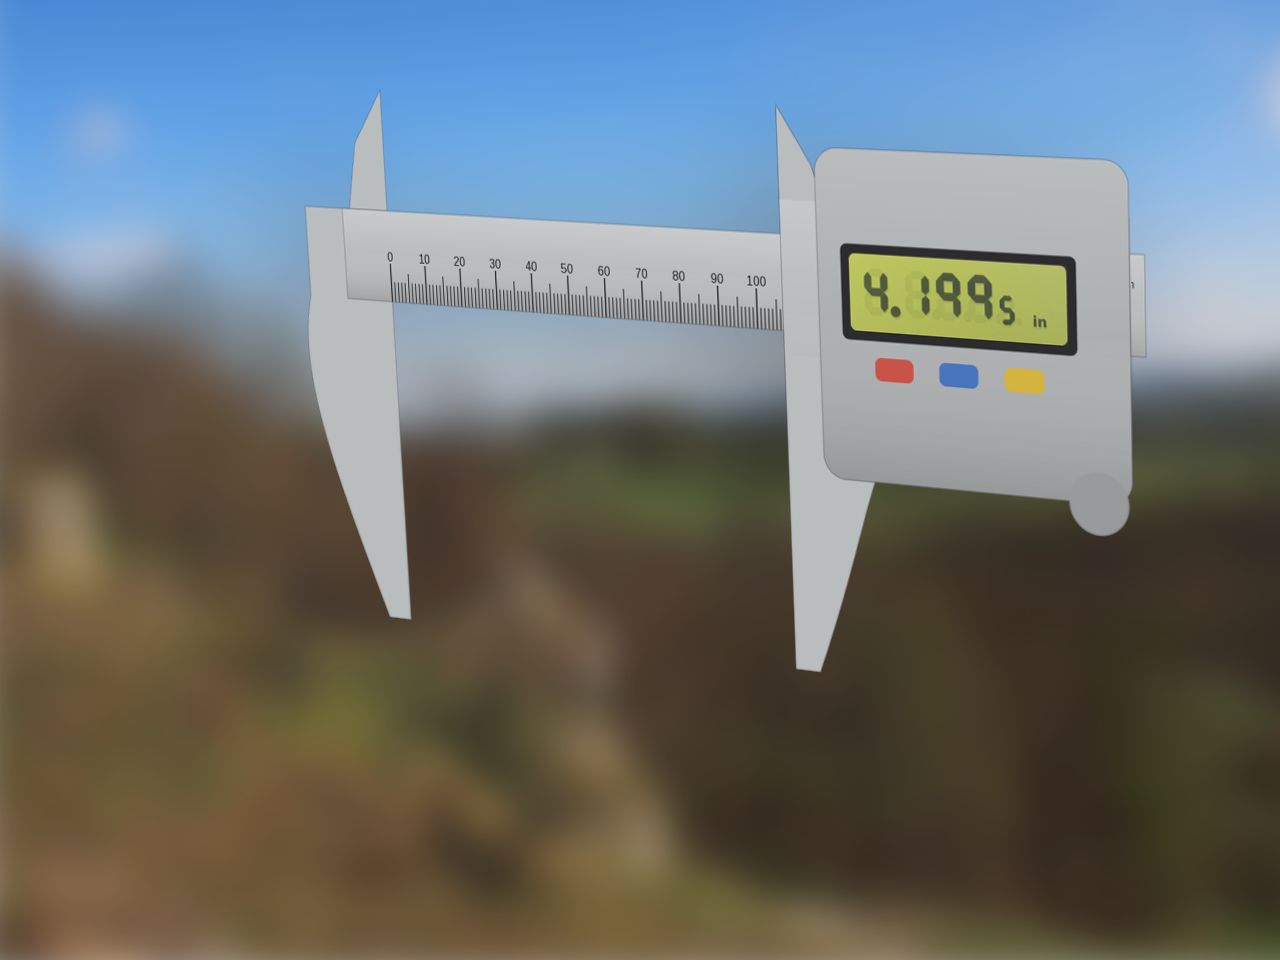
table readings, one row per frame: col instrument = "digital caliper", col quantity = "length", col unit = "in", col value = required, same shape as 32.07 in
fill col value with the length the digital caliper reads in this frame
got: 4.1995 in
